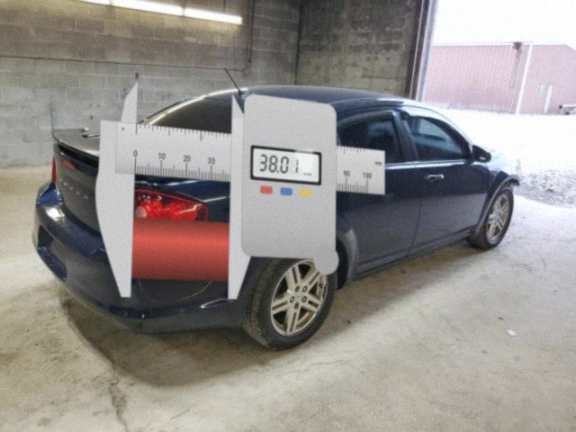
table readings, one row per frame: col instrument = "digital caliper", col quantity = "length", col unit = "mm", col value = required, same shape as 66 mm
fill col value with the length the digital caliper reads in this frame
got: 38.01 mm
